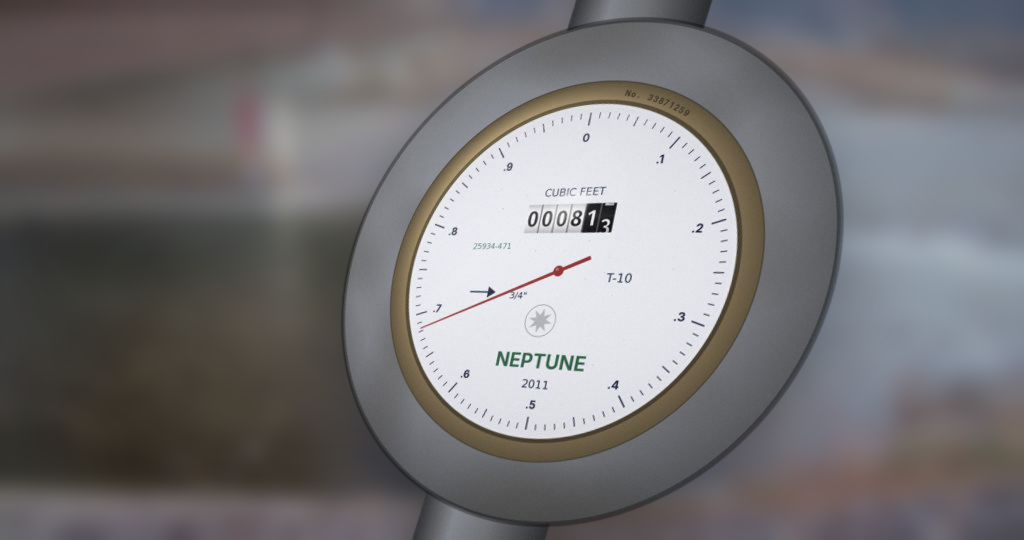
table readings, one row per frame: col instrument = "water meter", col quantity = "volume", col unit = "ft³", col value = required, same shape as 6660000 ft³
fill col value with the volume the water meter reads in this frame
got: 812.68 ft³
